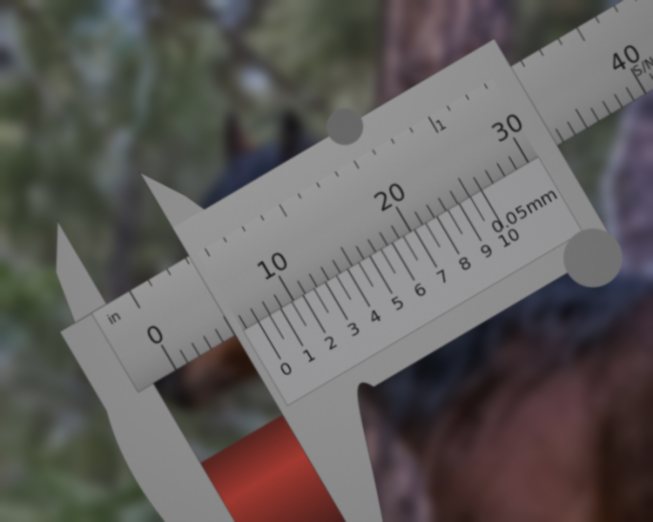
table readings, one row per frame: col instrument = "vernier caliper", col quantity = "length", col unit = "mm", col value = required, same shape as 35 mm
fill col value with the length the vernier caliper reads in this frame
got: 7.0 mm
